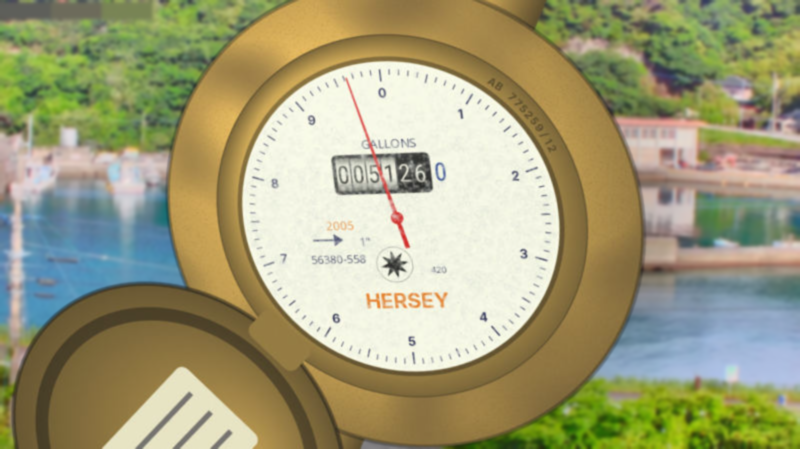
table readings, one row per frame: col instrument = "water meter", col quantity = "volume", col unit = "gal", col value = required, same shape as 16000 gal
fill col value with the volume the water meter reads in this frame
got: 51259.6 gal
